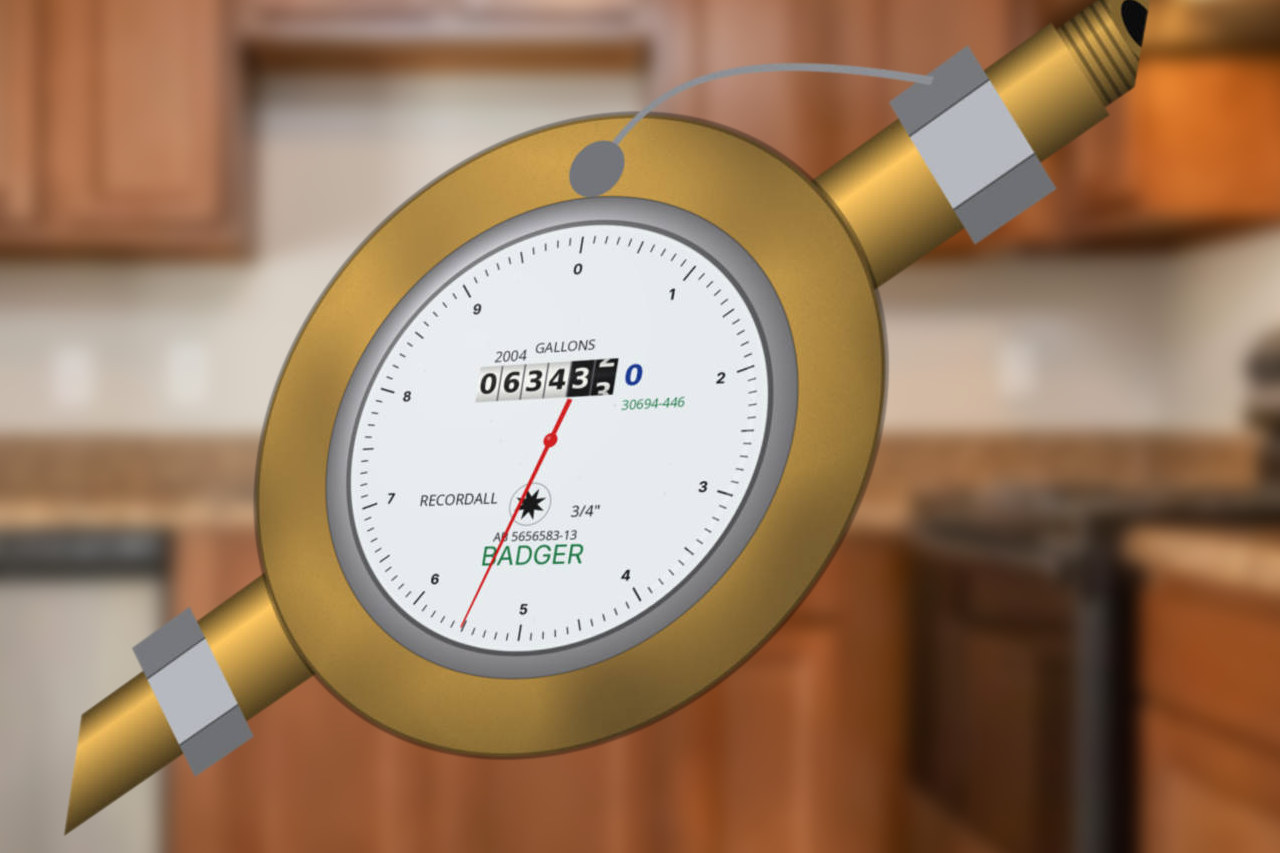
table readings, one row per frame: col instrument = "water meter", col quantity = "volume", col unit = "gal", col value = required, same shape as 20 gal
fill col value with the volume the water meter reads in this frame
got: 634325.5 gal
